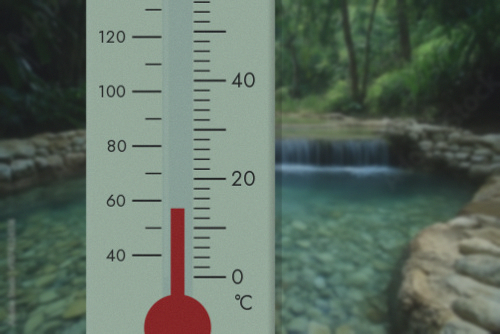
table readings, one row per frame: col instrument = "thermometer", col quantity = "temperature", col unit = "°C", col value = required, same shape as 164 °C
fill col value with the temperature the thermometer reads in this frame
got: 14 °C
